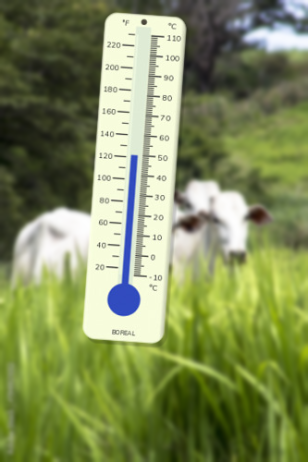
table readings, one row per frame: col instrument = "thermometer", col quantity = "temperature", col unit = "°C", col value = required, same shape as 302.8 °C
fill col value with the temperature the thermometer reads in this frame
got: 50 °C
